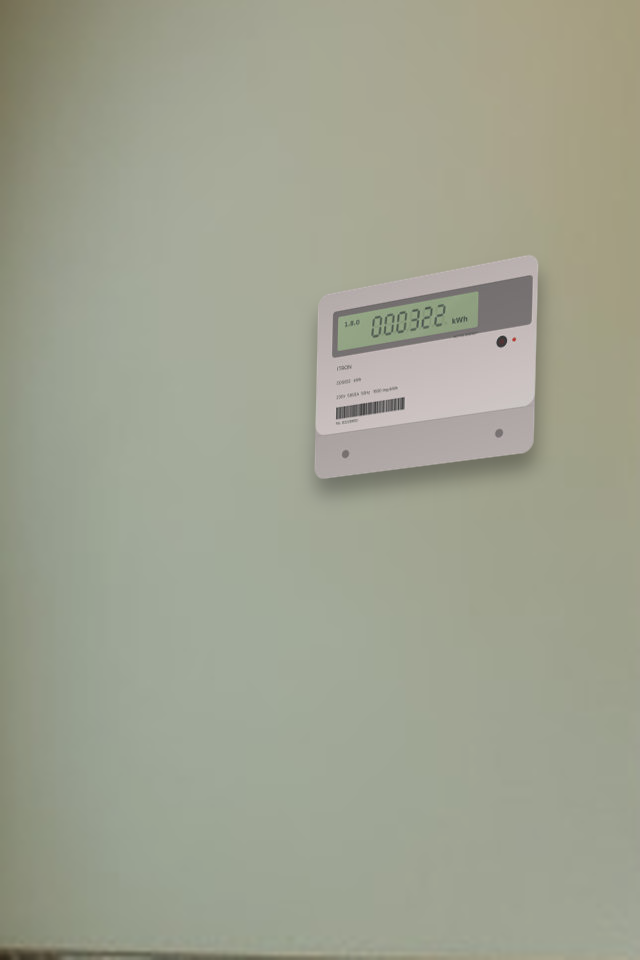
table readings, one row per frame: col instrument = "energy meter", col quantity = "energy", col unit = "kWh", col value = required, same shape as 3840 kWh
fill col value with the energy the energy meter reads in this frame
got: 322 kWh
